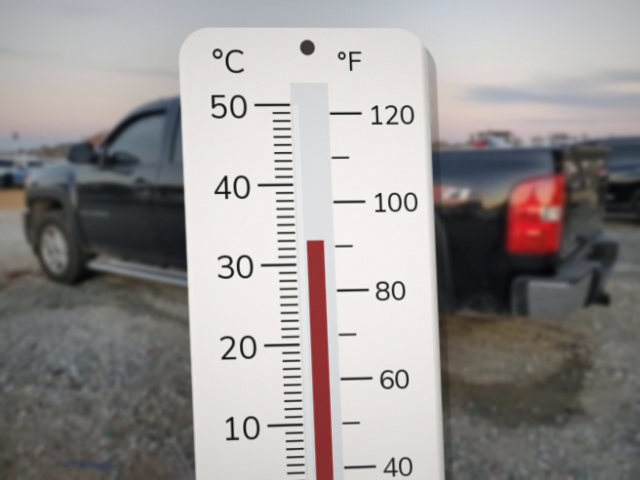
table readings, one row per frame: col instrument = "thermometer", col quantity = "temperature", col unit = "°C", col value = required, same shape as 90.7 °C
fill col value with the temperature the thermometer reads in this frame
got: 33 °C
